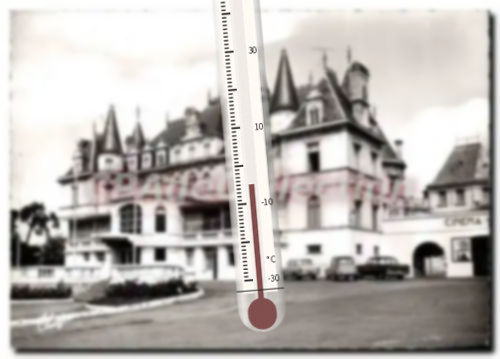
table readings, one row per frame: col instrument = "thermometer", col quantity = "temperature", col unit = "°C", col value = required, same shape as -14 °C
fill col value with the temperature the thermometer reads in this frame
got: -5 °C
